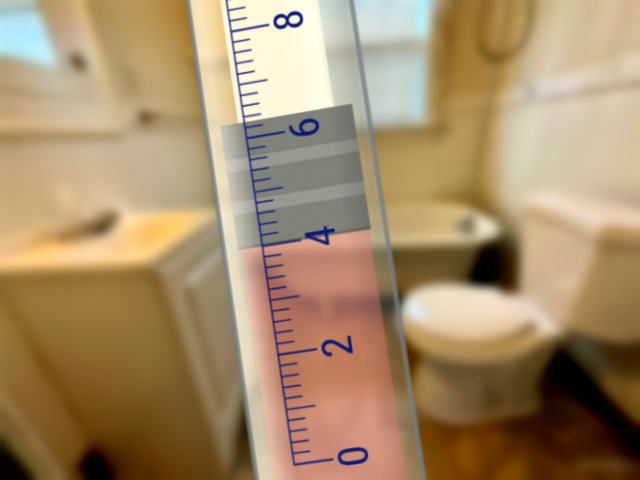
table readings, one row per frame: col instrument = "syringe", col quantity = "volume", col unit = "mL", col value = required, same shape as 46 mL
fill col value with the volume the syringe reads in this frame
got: 4 mL
